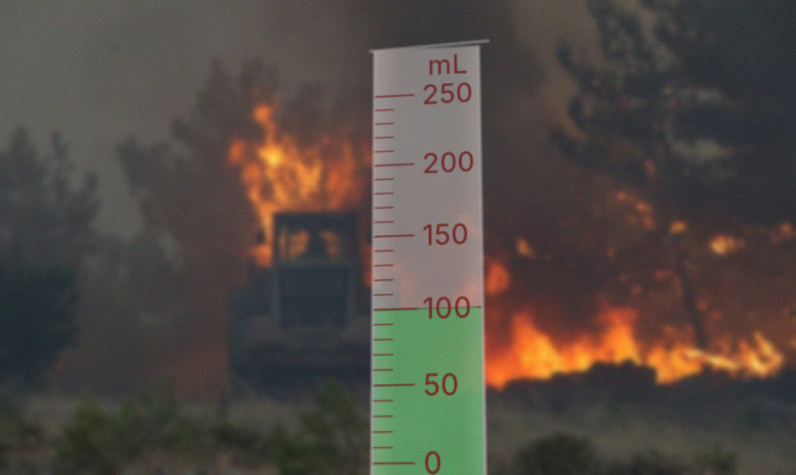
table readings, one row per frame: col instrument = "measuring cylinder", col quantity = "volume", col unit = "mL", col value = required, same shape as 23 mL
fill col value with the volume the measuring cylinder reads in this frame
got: 100 mL
